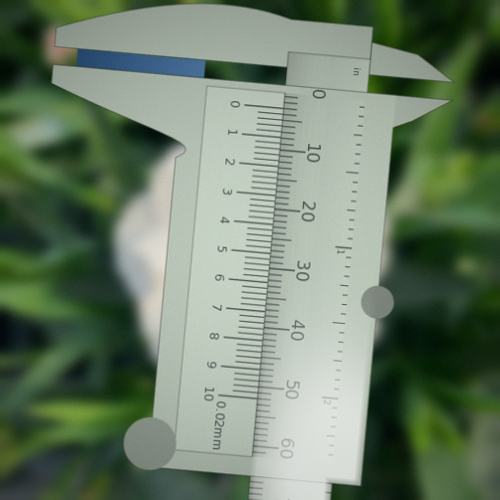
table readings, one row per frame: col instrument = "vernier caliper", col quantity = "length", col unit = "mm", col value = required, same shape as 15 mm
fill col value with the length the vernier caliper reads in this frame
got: 3.0 mm
